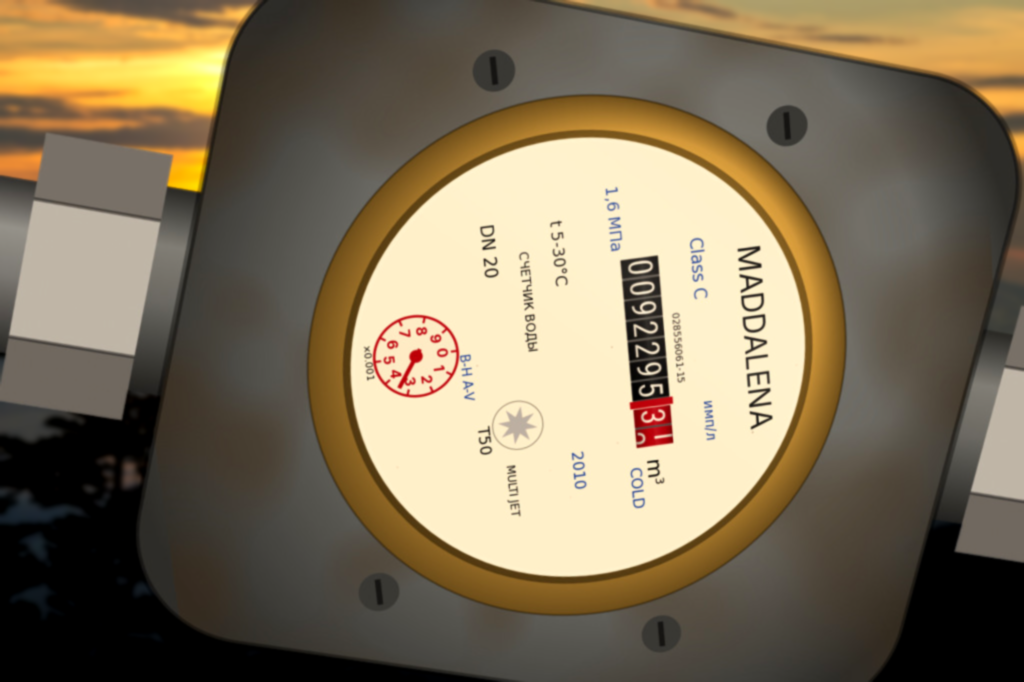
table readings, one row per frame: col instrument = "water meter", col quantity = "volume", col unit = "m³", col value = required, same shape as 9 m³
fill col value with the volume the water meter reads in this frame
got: 92295.313 m³
